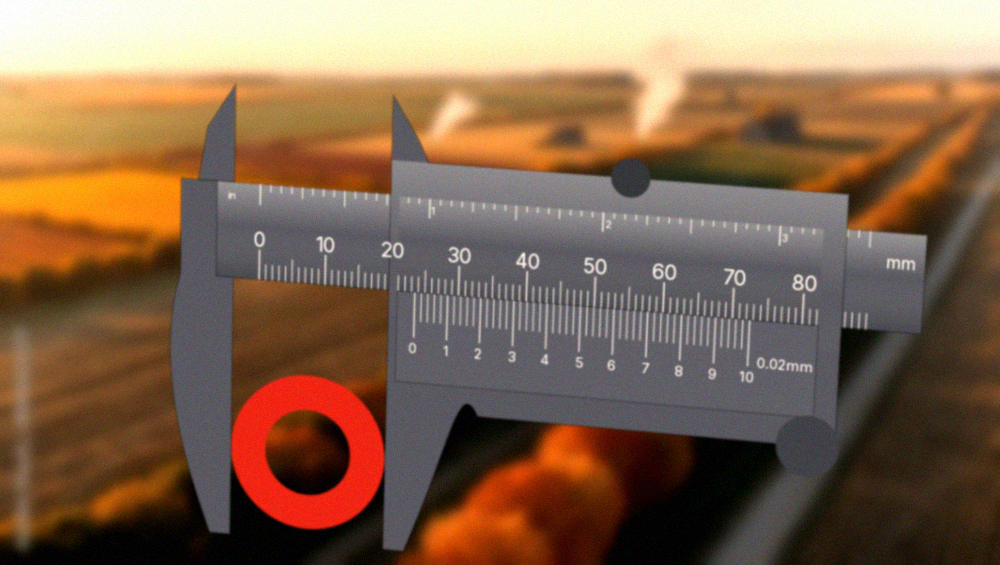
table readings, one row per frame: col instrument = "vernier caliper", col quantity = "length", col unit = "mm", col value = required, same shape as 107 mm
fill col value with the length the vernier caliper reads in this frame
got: 23.5 mm
